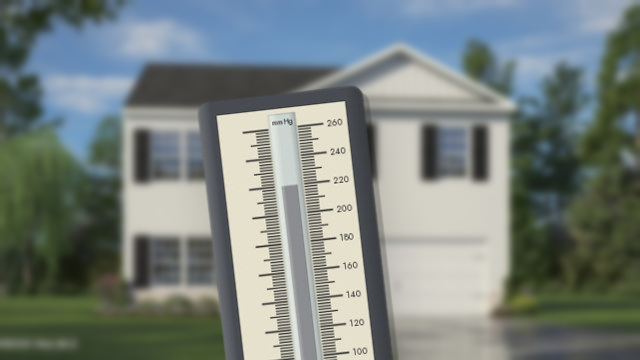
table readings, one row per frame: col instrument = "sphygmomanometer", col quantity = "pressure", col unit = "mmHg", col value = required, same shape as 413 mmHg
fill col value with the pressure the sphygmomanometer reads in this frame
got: 220 mmHg
